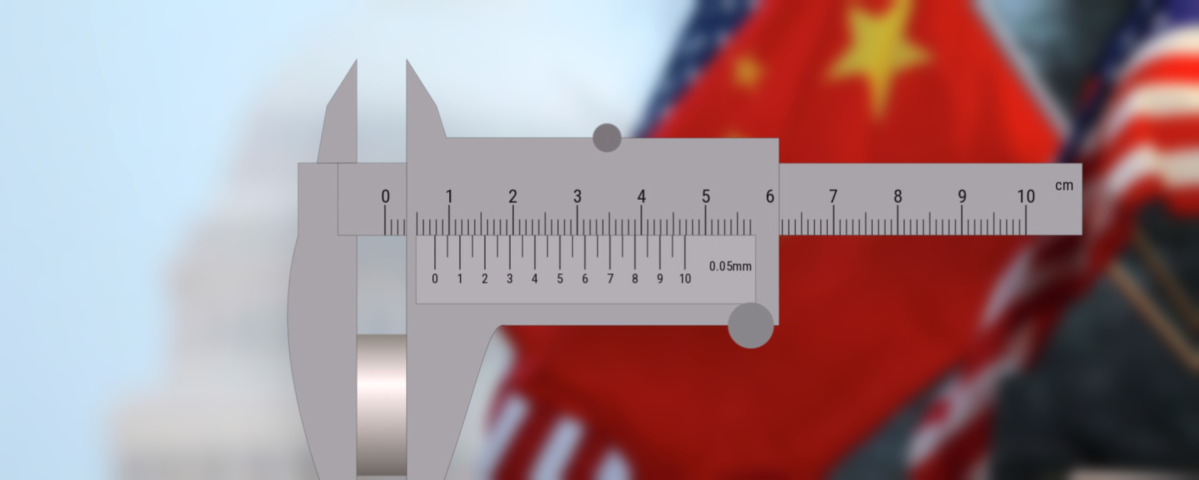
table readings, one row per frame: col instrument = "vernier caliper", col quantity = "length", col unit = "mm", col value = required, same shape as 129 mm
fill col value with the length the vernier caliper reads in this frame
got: 7.8 mm
